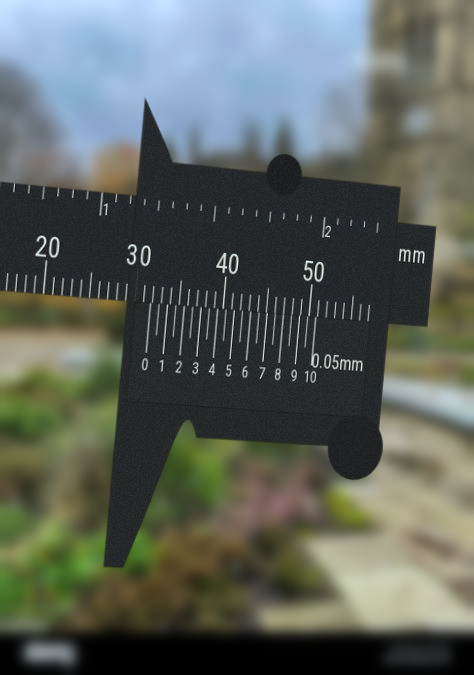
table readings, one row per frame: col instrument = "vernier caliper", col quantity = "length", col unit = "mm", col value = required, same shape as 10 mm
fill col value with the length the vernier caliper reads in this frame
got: 31.8 mm
